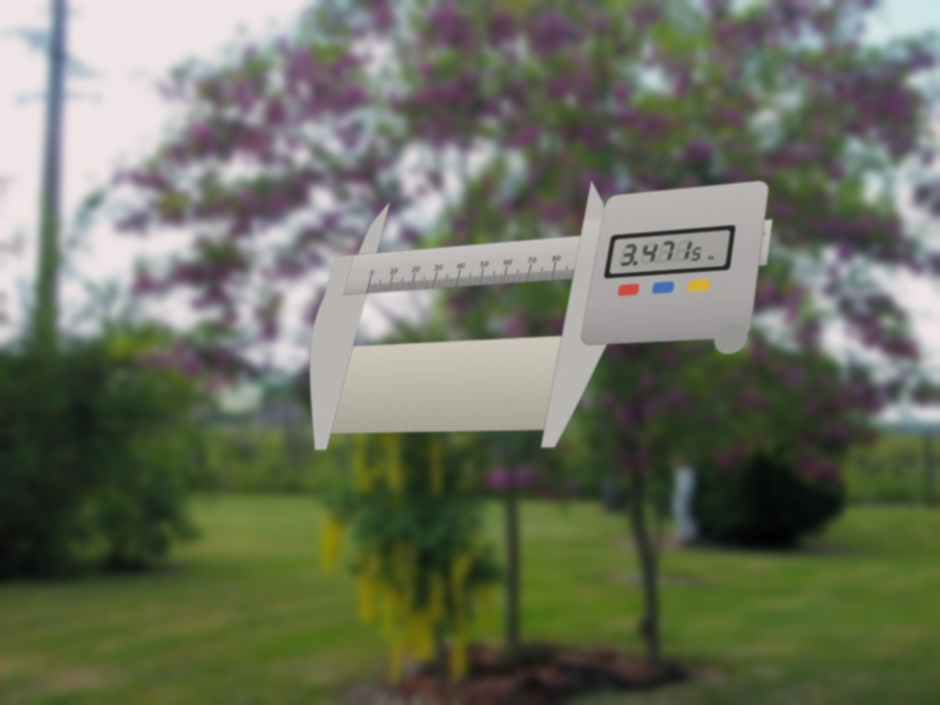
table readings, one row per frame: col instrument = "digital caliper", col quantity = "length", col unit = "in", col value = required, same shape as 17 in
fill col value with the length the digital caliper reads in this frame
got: 3.4715 in
